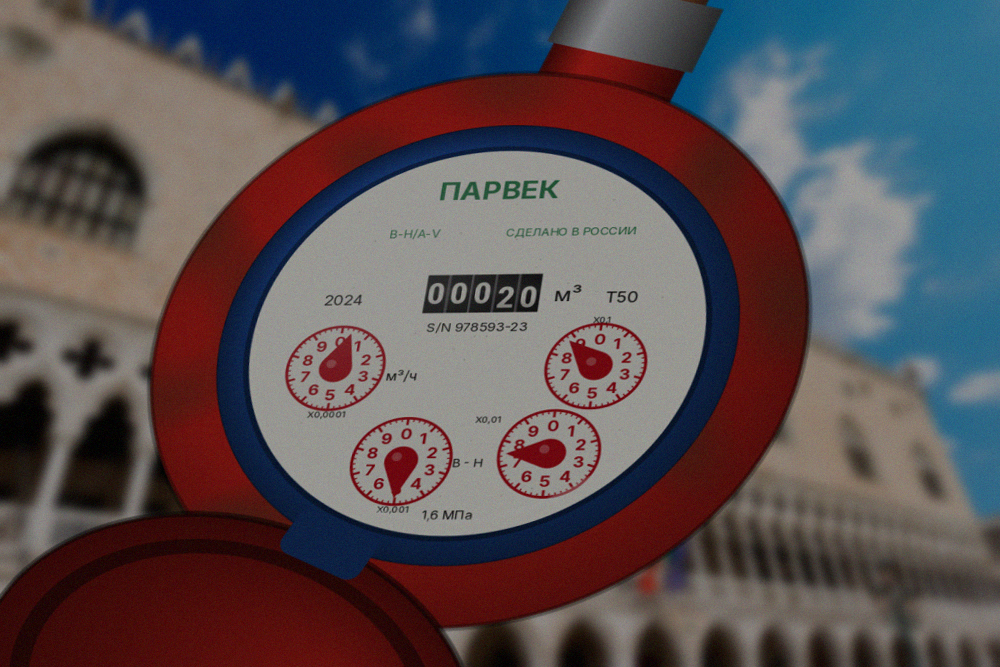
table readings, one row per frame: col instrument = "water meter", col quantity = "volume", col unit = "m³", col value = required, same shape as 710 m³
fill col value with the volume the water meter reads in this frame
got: 19.8750 m³
